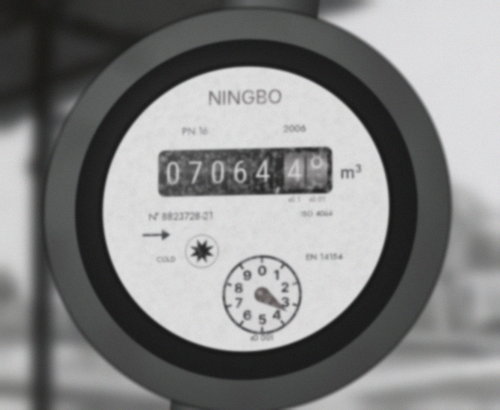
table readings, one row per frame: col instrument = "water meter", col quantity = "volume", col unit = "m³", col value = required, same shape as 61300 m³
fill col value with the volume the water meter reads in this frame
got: 7064.483 m³
